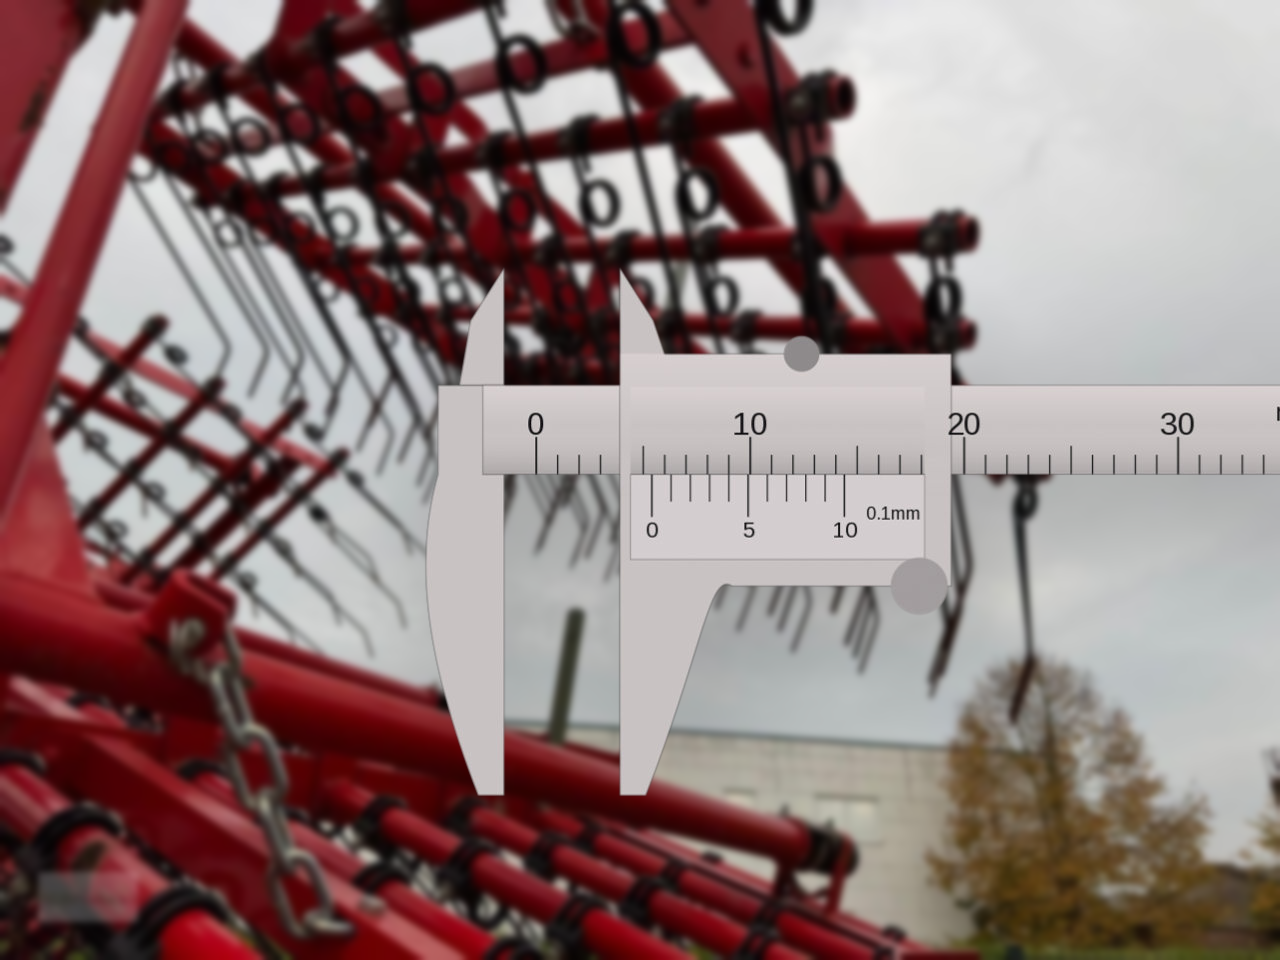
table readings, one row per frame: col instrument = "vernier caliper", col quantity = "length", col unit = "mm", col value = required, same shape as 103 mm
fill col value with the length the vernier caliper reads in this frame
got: 5.4 mm
